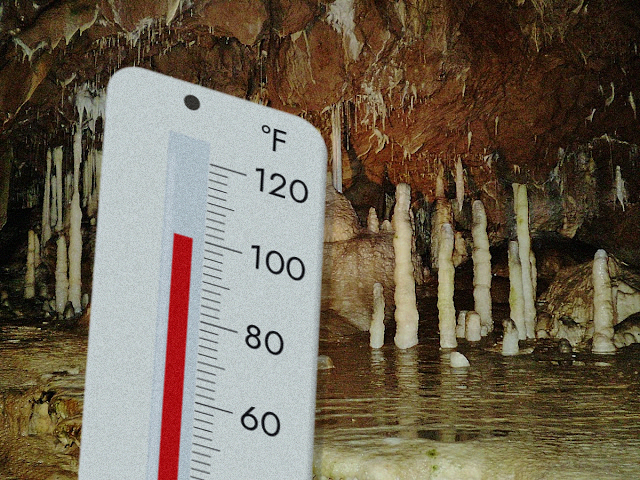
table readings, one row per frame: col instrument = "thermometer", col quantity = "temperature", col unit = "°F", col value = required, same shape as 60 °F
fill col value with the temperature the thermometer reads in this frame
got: 100 °F
